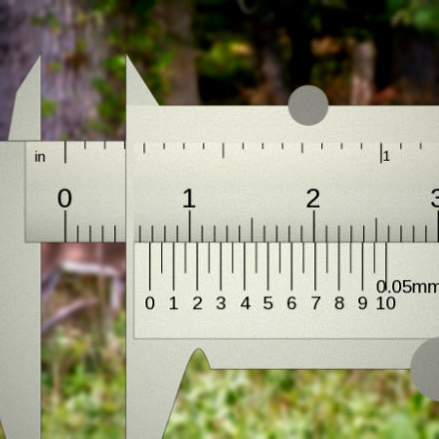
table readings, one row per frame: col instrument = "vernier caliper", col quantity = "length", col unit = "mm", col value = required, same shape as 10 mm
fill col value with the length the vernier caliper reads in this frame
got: 6.8 mm
